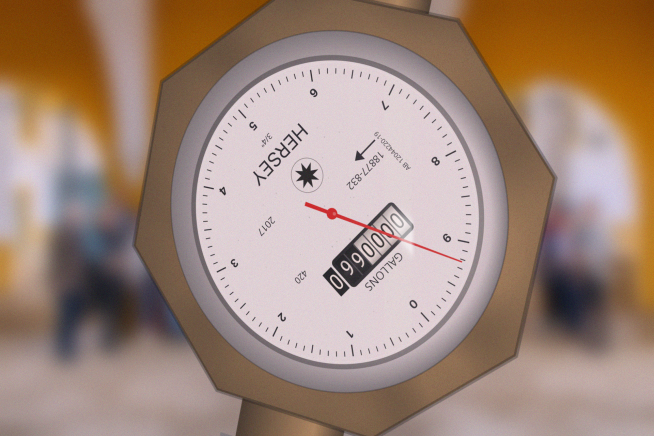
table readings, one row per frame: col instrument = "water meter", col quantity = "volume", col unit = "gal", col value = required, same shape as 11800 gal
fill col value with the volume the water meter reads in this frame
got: 659.2 gal
